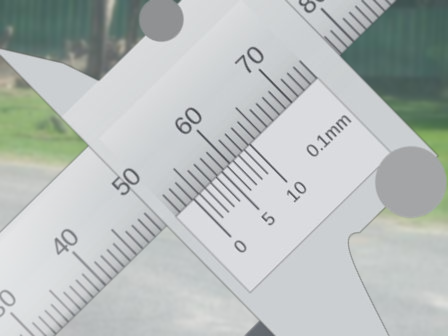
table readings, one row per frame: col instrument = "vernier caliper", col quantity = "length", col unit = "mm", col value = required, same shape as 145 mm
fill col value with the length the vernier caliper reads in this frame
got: 54.2 mm
